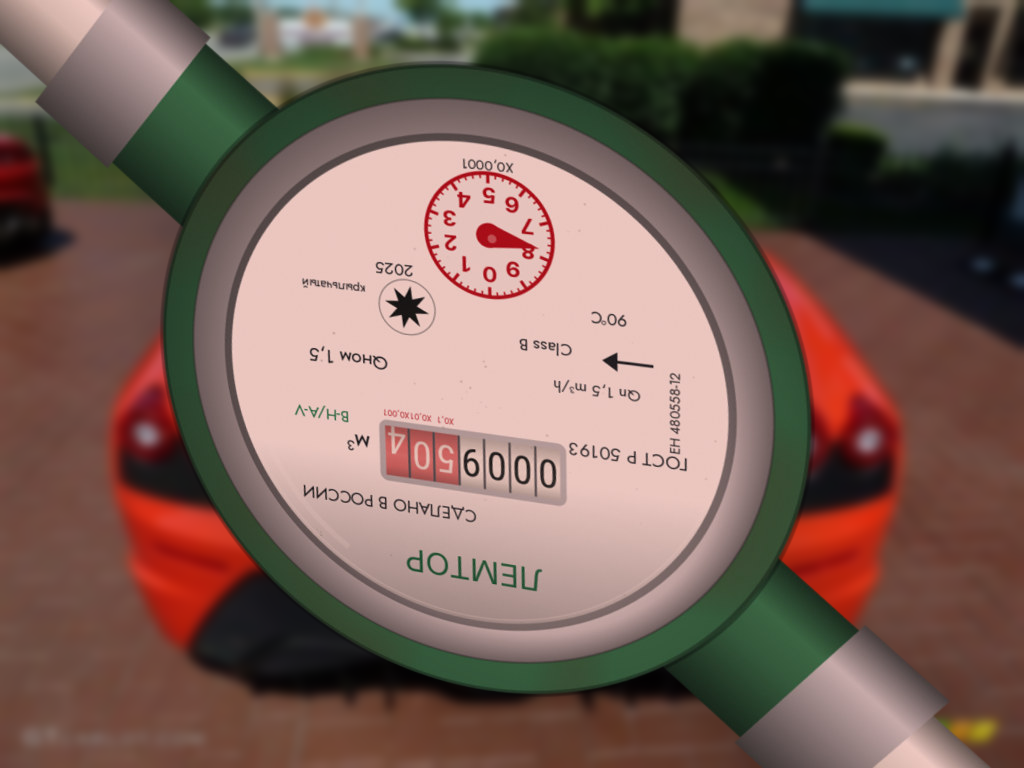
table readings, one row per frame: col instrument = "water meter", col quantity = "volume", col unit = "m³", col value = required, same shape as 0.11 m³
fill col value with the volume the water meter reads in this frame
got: 9.5037 m³
